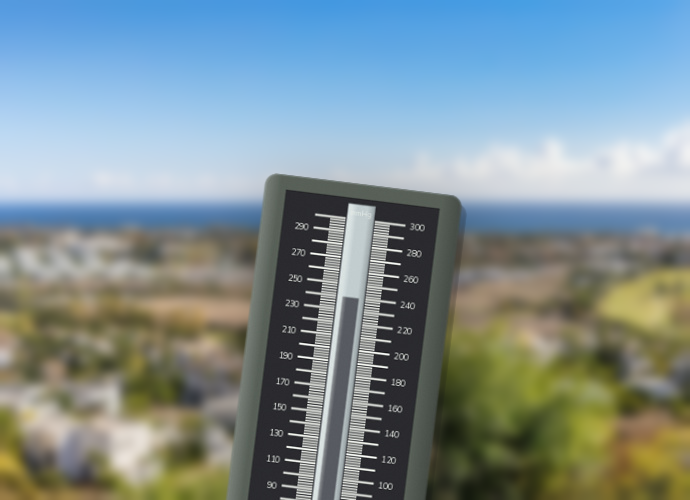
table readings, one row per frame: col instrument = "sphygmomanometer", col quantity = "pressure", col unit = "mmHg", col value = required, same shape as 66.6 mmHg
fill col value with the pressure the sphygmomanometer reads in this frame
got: 240 mmHg
